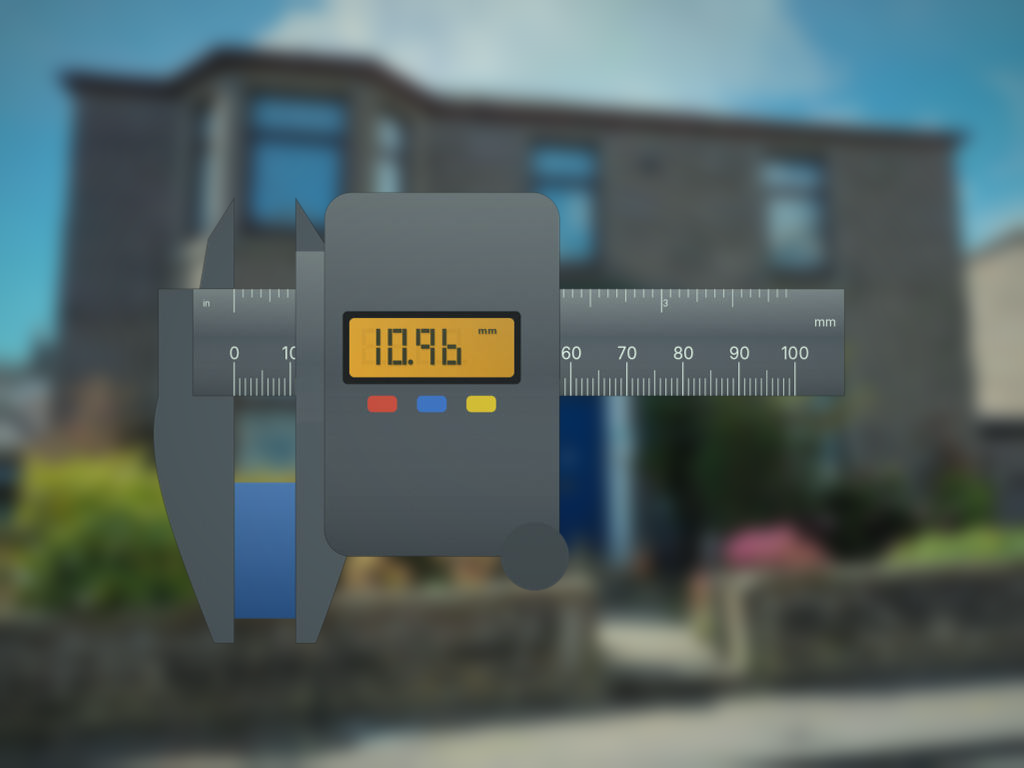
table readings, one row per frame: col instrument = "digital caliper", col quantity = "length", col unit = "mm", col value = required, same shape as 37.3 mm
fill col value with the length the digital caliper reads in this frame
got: 10.96 mm
